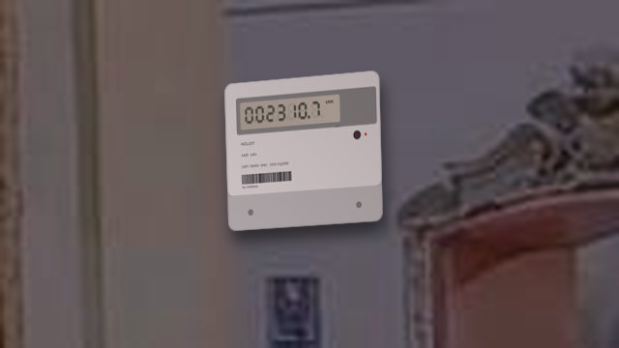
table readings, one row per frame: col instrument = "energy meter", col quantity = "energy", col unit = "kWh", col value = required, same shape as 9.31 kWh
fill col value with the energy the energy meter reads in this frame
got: 2310.7 kWh
